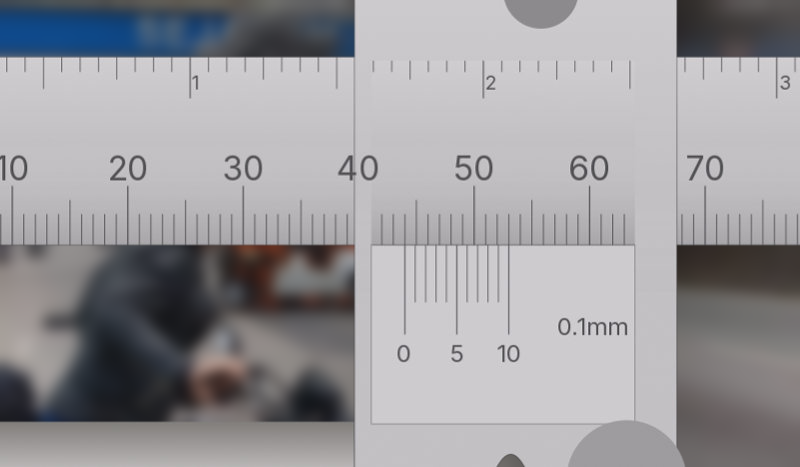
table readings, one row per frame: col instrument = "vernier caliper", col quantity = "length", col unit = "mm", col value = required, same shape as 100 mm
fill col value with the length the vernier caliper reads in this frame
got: 44.0 mm
